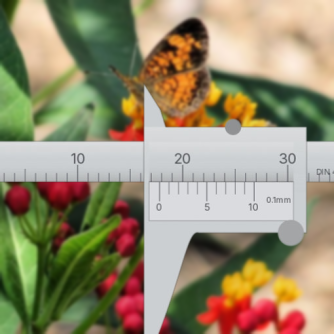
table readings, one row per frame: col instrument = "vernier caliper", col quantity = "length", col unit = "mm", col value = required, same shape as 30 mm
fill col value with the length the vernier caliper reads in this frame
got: 17.8 mm
